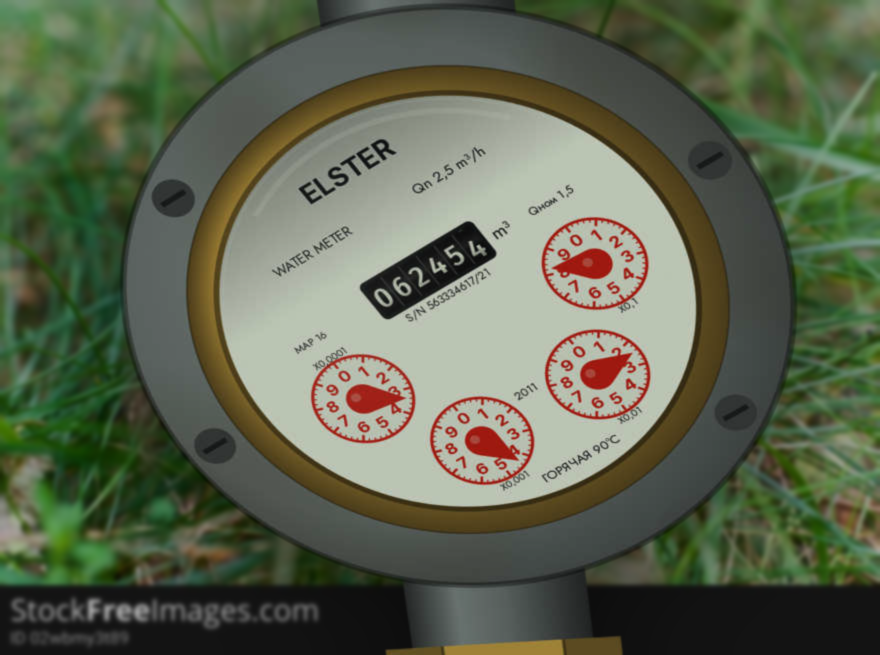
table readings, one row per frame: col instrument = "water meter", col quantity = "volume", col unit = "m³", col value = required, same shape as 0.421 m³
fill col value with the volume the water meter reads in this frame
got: 62453.8243 m³
